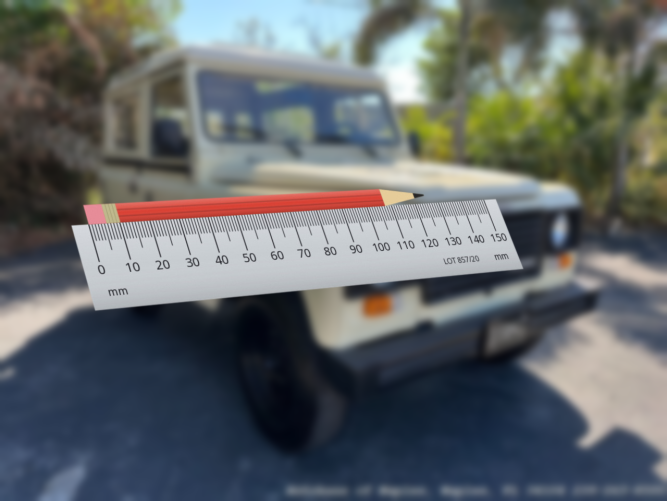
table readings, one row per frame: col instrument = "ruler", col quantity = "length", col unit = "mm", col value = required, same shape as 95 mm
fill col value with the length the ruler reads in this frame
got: 125 mm
